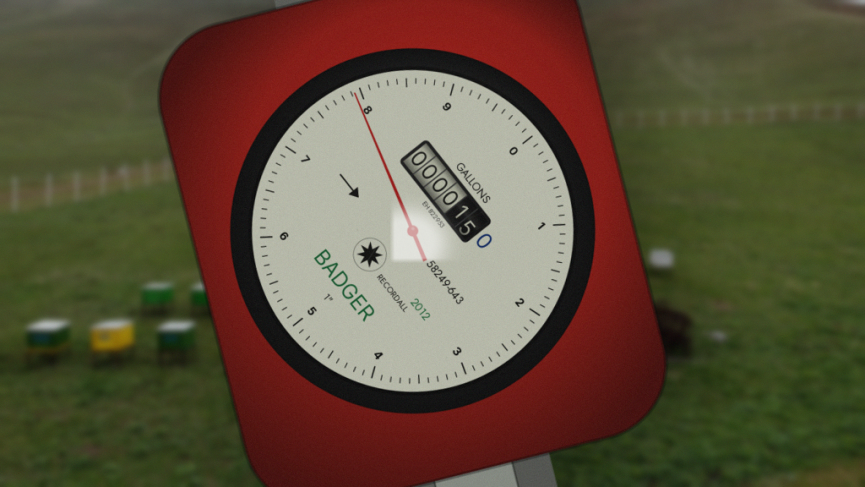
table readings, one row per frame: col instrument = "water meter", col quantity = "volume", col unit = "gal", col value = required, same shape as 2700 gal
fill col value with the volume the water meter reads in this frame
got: 147.9 gal
